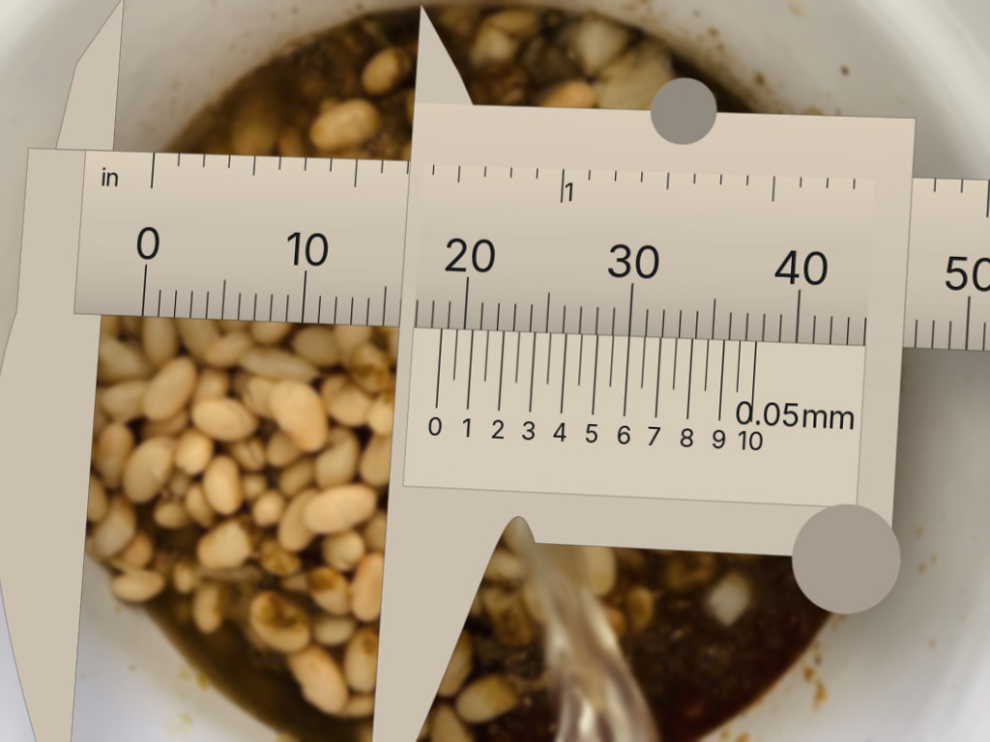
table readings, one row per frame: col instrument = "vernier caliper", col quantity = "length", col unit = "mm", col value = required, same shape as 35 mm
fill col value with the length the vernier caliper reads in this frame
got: 18.6 mm
